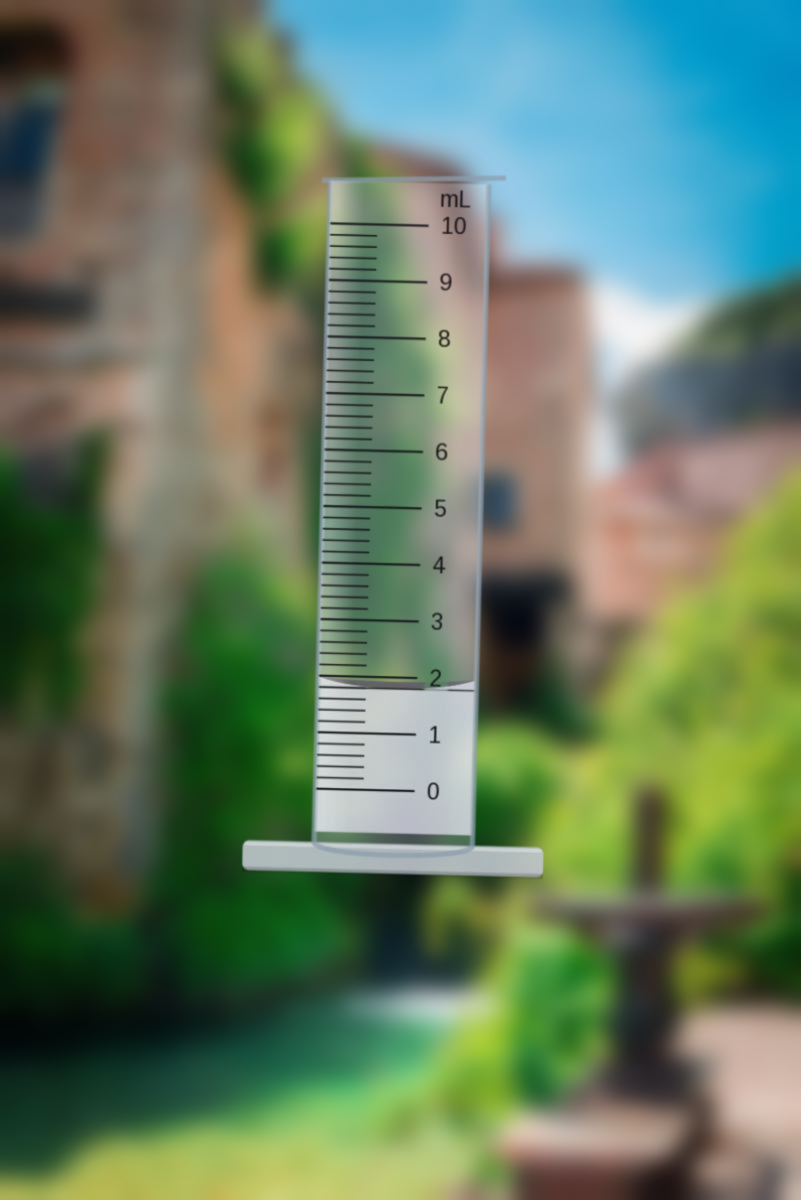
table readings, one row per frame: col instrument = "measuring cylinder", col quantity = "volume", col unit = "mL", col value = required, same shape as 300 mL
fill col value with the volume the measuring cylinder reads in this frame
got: 1.8 mL
